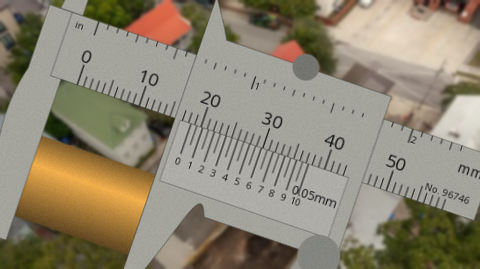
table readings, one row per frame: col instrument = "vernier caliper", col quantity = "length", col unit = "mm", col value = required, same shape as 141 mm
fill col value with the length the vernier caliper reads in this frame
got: 18.4 mm
